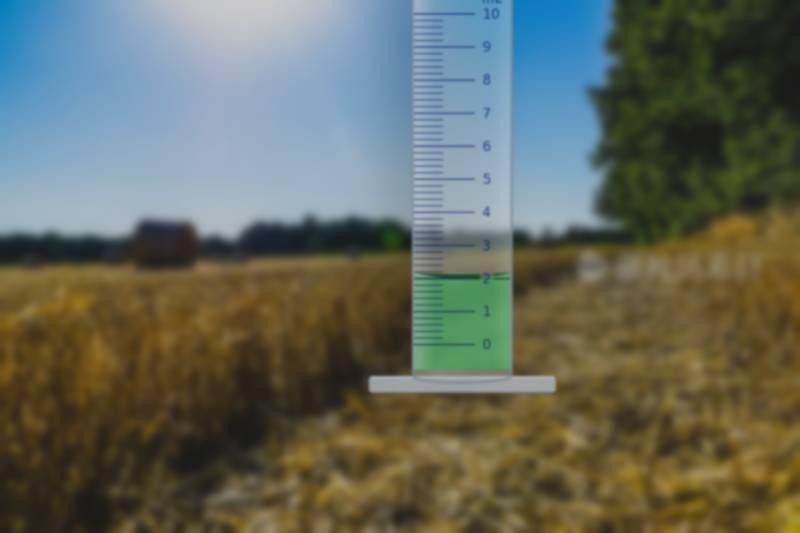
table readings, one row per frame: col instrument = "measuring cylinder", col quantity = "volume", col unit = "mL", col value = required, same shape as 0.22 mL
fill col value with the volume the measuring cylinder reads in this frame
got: 2 mL
